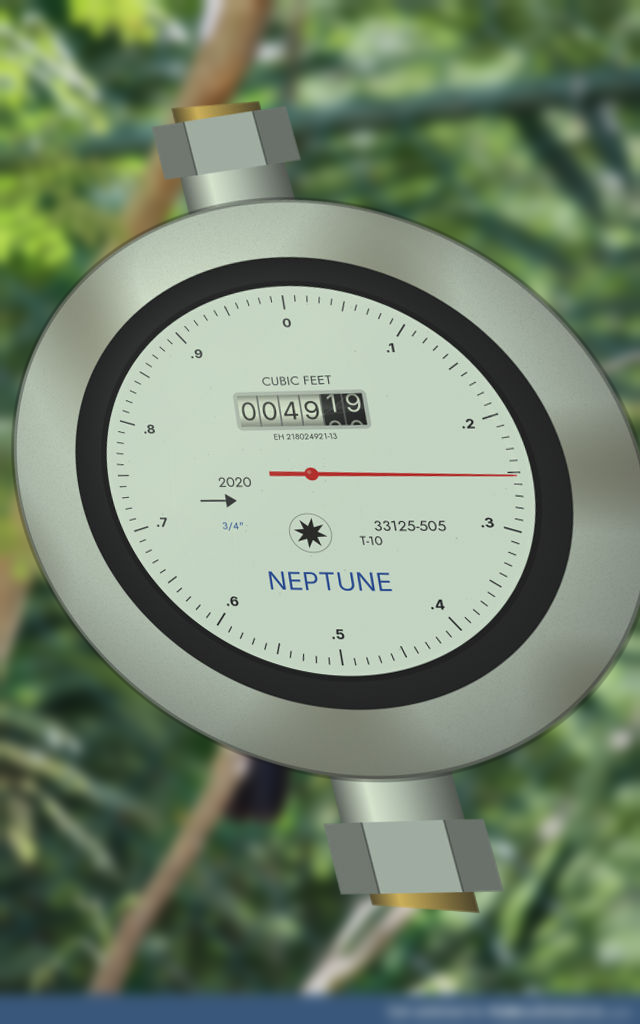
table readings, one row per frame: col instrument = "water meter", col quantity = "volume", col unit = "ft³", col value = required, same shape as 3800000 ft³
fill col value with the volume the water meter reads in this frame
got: 4919.25 ft³
